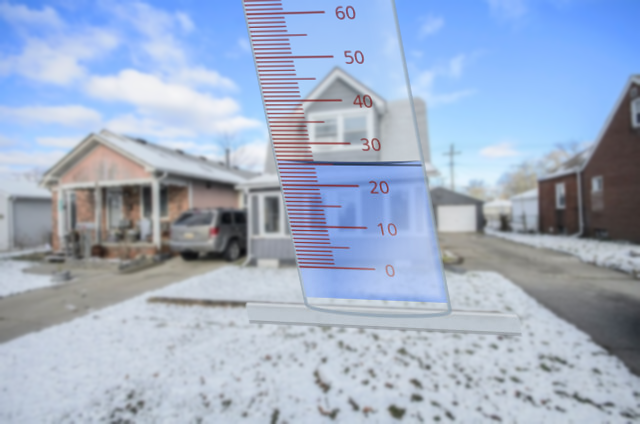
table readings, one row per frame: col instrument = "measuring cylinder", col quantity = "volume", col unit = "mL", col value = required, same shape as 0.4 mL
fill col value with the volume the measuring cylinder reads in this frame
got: 25 mL
